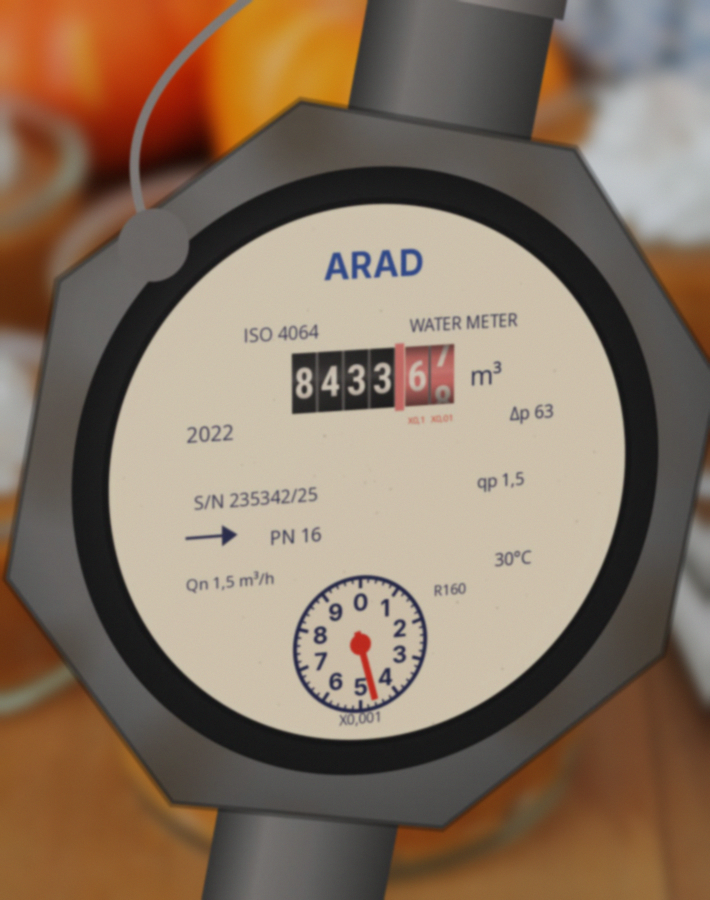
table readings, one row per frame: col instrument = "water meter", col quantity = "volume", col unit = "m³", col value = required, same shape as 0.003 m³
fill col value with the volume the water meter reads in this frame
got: 8433.674 m³
